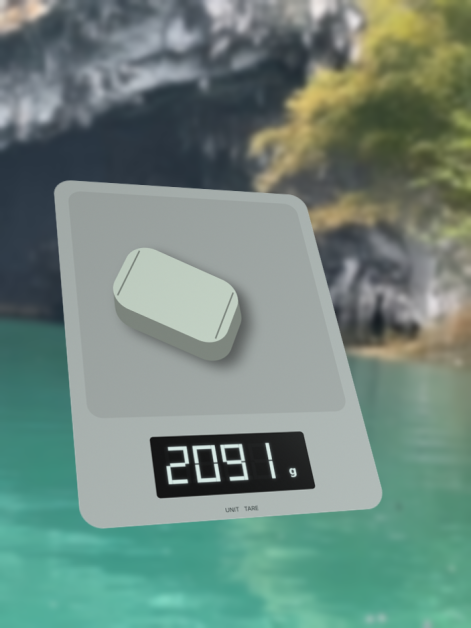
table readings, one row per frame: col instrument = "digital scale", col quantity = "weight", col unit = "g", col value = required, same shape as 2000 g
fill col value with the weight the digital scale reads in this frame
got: 2091 g
